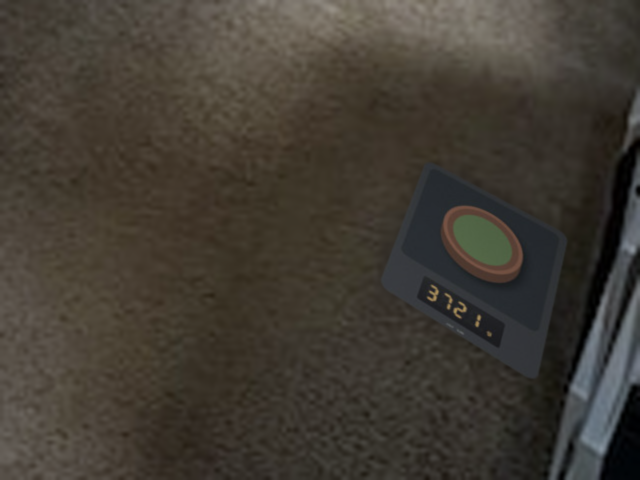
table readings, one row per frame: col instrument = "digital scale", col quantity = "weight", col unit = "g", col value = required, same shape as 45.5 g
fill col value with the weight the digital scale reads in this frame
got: 3721 g
